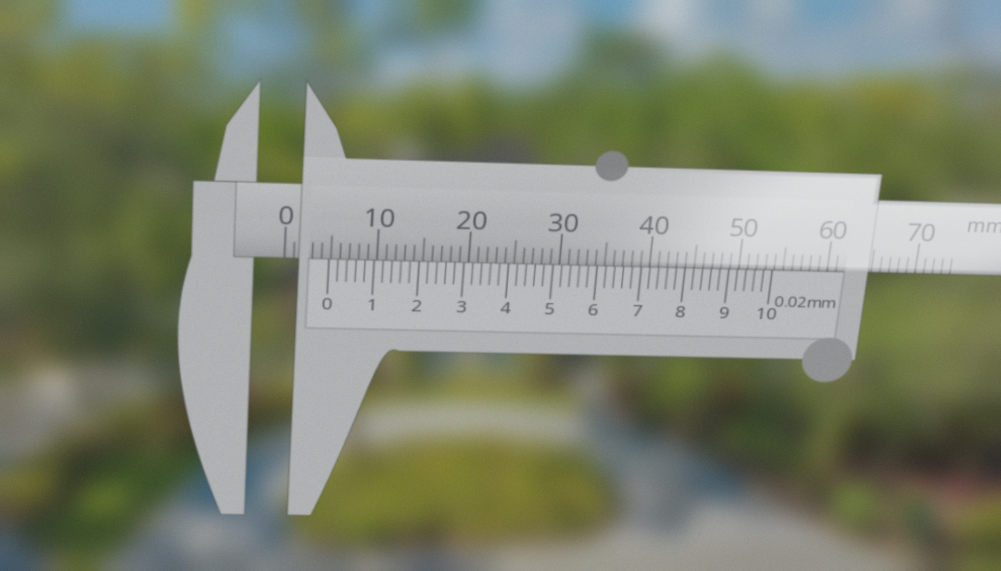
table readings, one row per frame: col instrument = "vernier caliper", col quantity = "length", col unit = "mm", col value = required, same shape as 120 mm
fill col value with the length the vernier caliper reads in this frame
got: 4.8 mm
